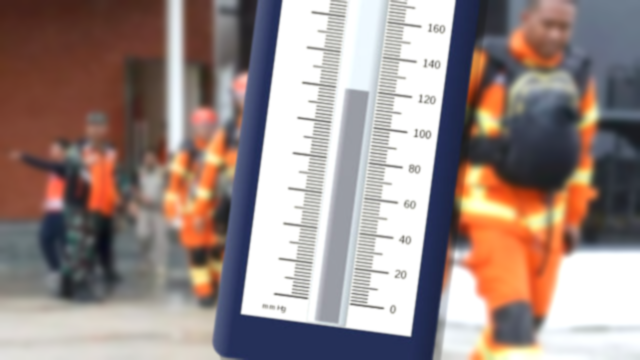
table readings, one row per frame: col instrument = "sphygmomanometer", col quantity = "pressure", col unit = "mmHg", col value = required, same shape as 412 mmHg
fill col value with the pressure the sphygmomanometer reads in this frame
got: 120 mmHg
